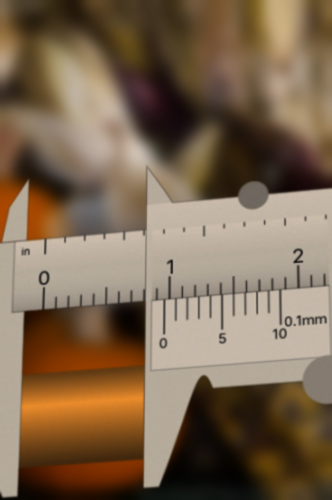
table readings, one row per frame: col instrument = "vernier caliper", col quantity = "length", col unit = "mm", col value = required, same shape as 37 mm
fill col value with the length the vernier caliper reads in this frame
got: 9.6 mm
